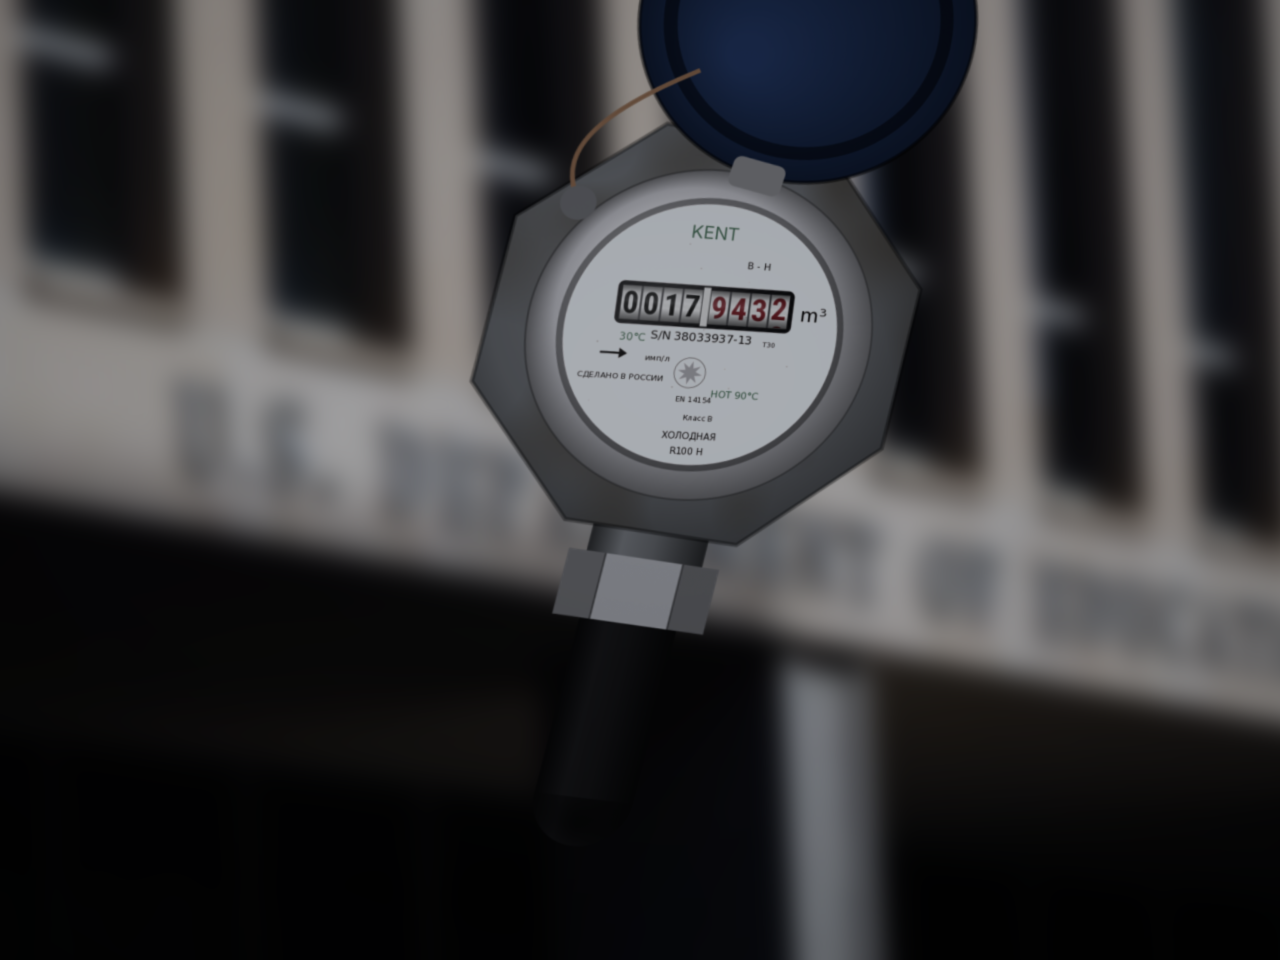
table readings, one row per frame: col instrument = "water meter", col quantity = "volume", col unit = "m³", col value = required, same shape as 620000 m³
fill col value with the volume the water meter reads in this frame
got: 17.9432 m³
